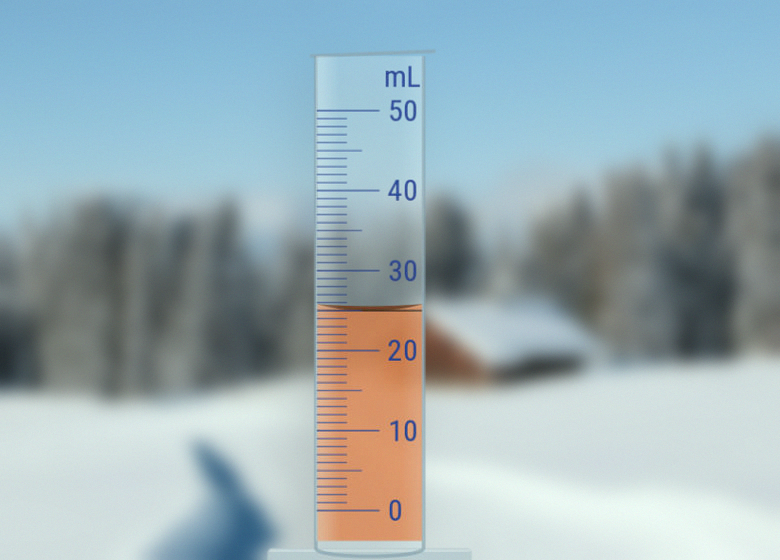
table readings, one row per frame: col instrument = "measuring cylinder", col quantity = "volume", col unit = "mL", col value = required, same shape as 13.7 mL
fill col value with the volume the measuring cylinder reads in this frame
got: 25 mL
